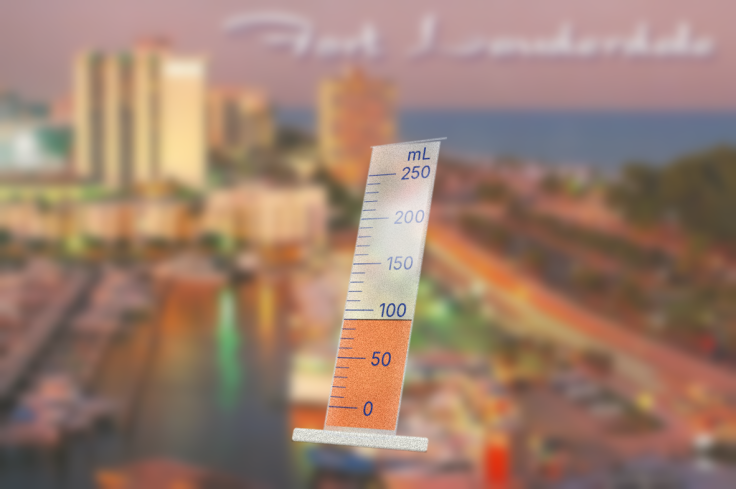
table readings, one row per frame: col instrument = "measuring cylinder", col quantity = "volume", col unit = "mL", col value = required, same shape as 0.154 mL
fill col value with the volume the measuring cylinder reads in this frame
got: 90 mL
